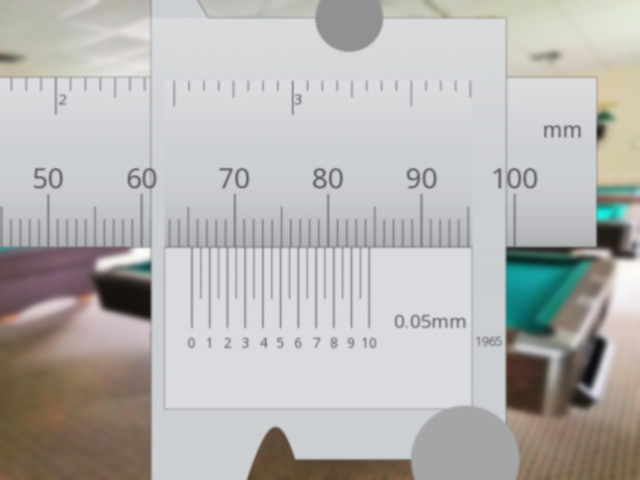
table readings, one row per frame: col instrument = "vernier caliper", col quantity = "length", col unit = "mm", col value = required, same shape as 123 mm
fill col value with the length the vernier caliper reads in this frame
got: 65.4 mm
